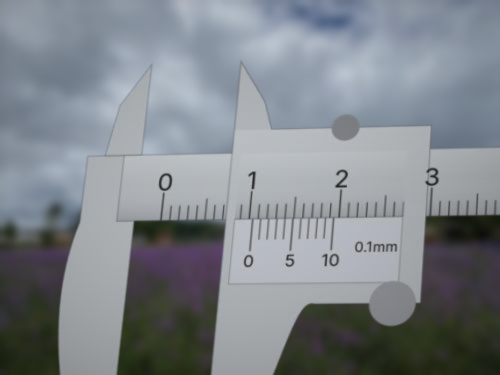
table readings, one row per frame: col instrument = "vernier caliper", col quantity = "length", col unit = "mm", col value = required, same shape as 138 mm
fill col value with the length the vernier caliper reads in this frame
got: 10.4 mm
